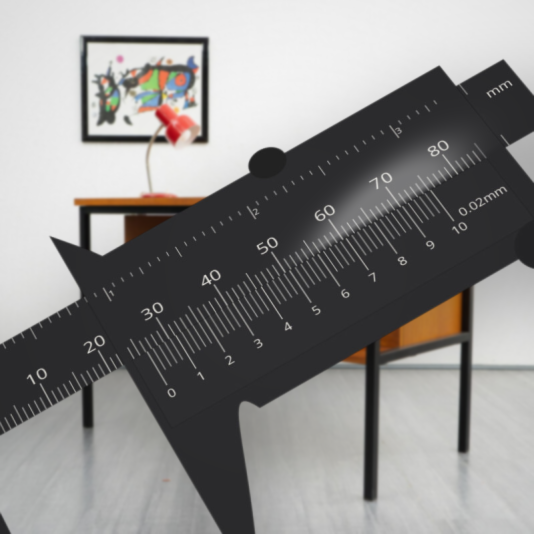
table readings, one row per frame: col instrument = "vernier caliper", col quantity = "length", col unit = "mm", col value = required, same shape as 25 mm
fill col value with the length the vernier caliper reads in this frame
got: 26.2 mm
